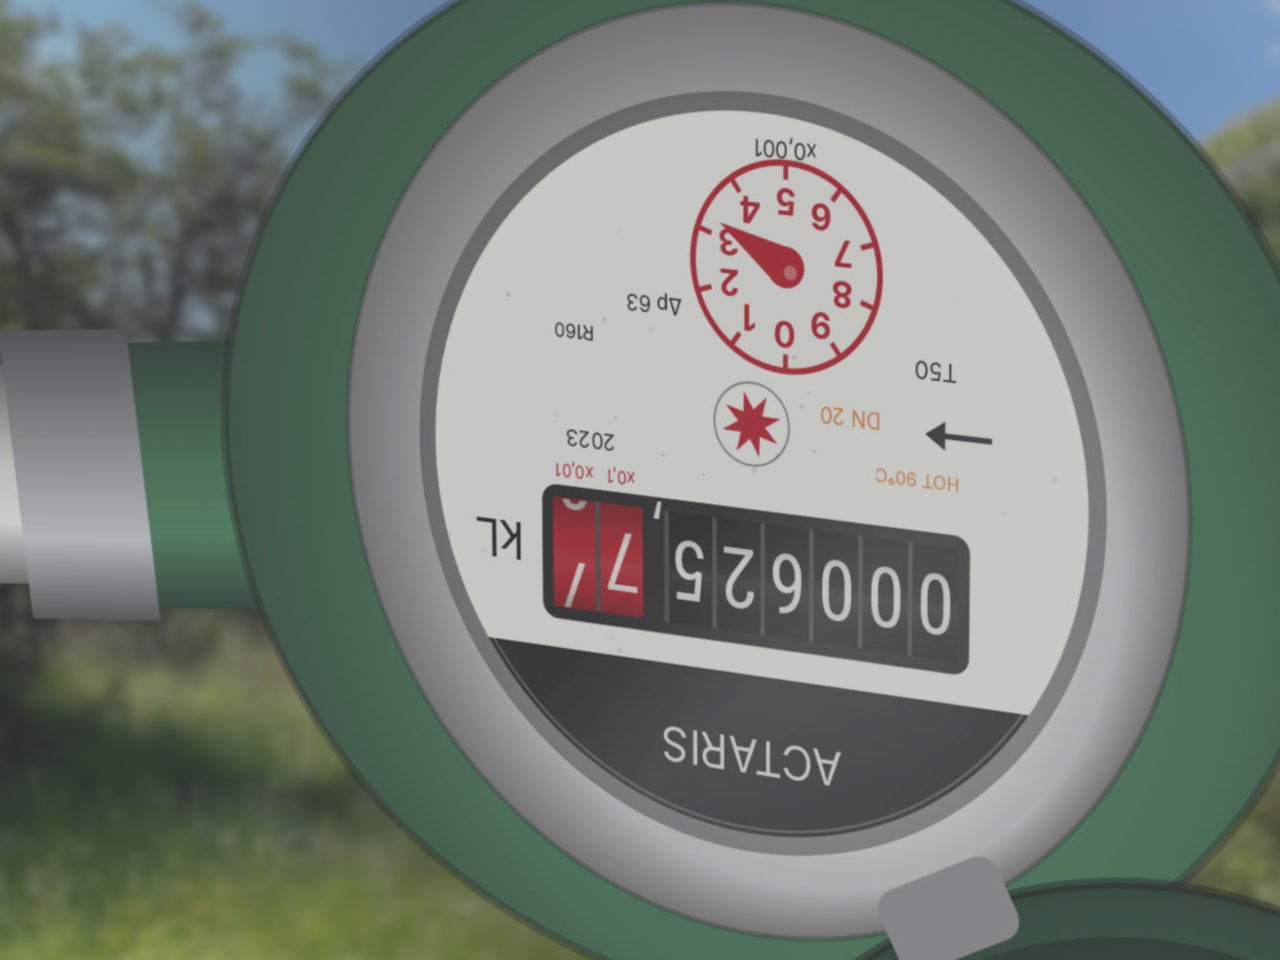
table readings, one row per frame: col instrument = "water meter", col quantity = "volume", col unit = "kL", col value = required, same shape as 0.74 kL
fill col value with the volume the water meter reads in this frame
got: 625.773 kL
